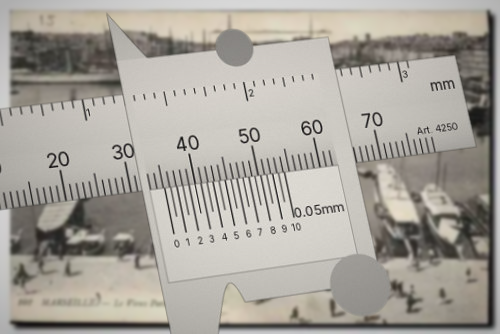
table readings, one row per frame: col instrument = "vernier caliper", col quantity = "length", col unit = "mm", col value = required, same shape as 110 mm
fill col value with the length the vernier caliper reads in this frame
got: 35.2 mm
